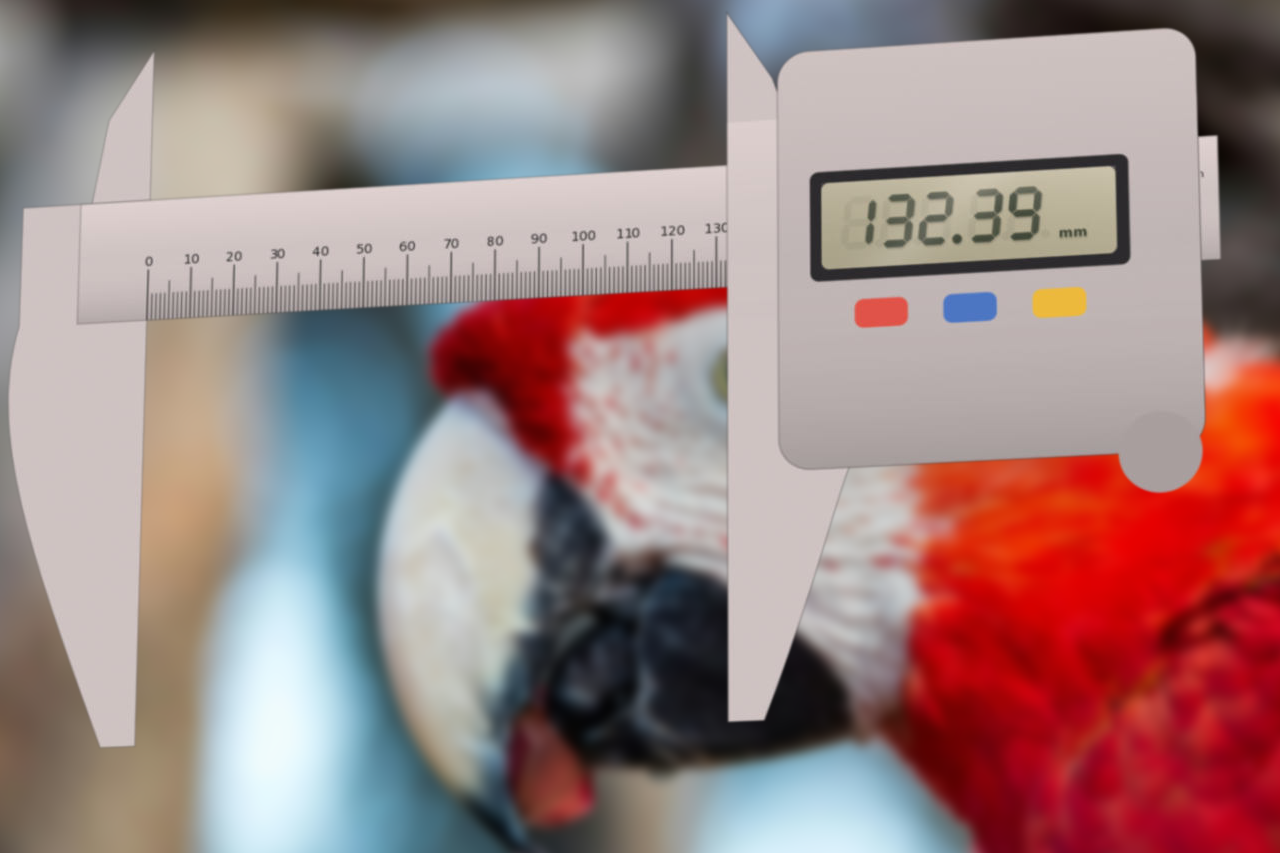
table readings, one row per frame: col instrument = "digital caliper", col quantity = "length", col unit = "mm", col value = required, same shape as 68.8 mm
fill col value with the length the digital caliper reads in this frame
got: 132.39 mm
